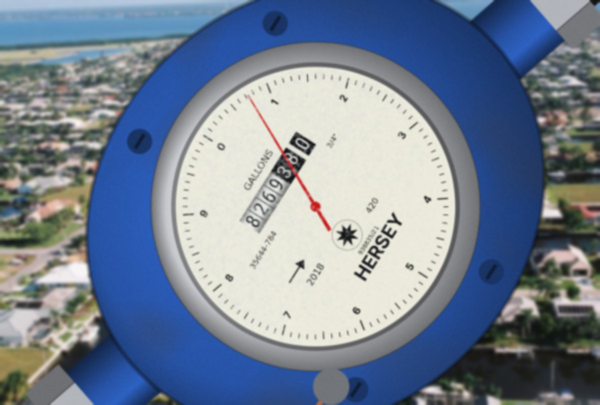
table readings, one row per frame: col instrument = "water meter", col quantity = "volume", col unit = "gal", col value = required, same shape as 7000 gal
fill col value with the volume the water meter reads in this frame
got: 8269380.7 gal
